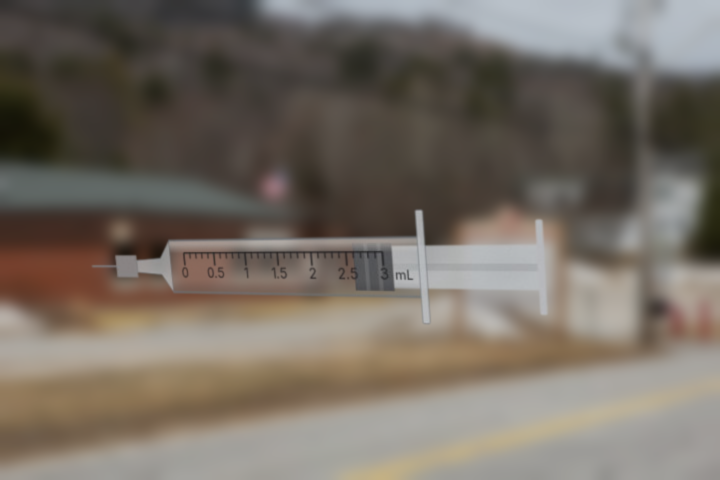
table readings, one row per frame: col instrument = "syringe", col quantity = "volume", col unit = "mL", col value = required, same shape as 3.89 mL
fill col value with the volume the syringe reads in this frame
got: 2.6 mL
